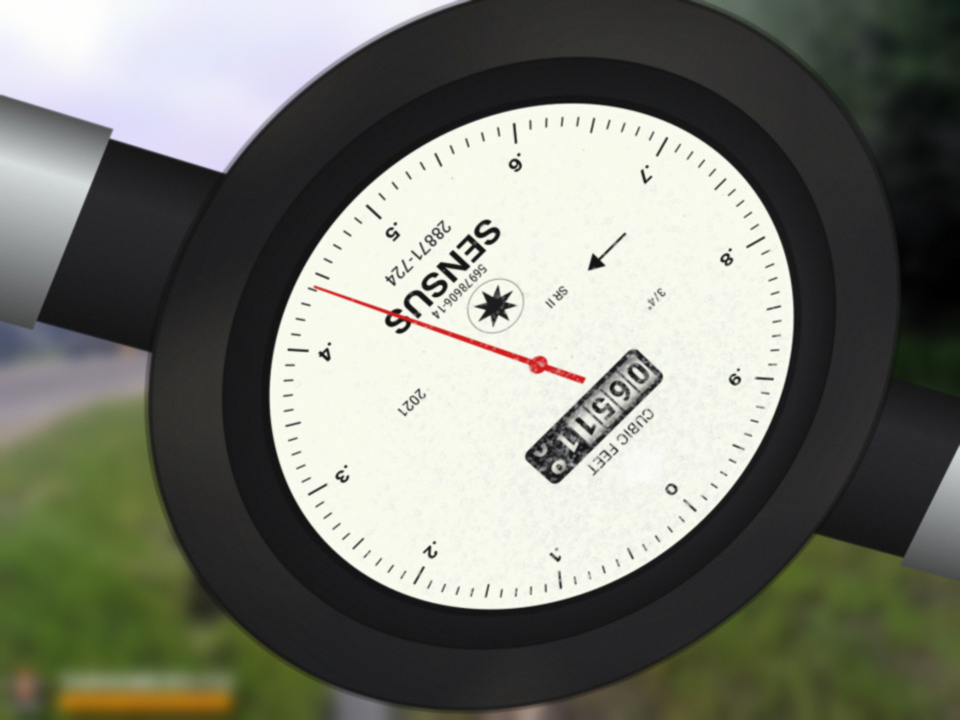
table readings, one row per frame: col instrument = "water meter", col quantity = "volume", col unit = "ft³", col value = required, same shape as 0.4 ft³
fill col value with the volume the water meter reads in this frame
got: 65118.44 ft³
